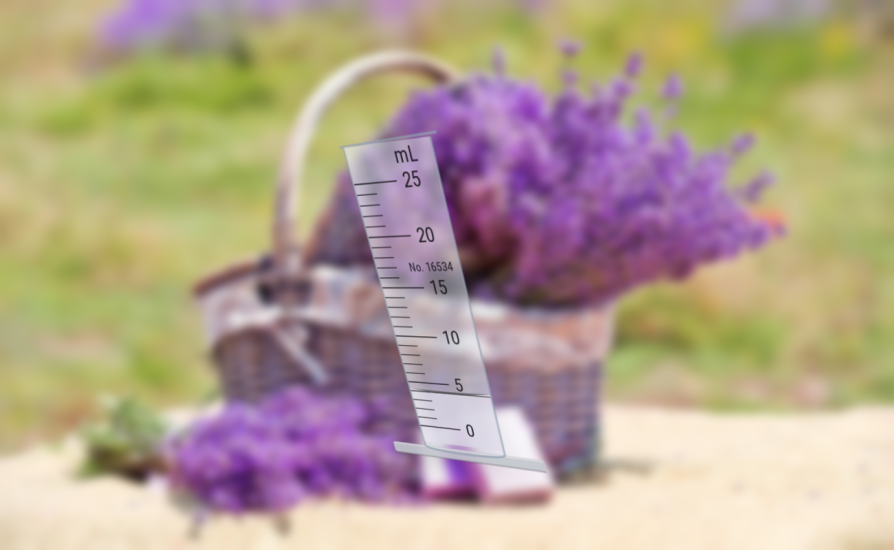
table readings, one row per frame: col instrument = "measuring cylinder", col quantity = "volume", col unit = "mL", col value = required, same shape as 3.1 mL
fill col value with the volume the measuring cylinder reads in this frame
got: 4 mL
